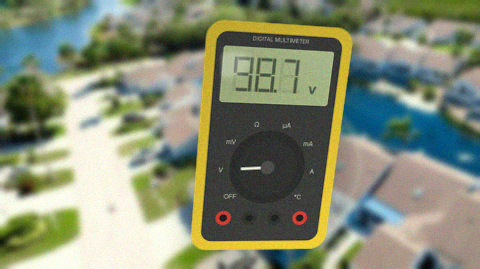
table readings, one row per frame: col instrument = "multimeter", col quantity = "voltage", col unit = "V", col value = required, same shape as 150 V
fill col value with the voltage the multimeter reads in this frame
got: 98.7 V
